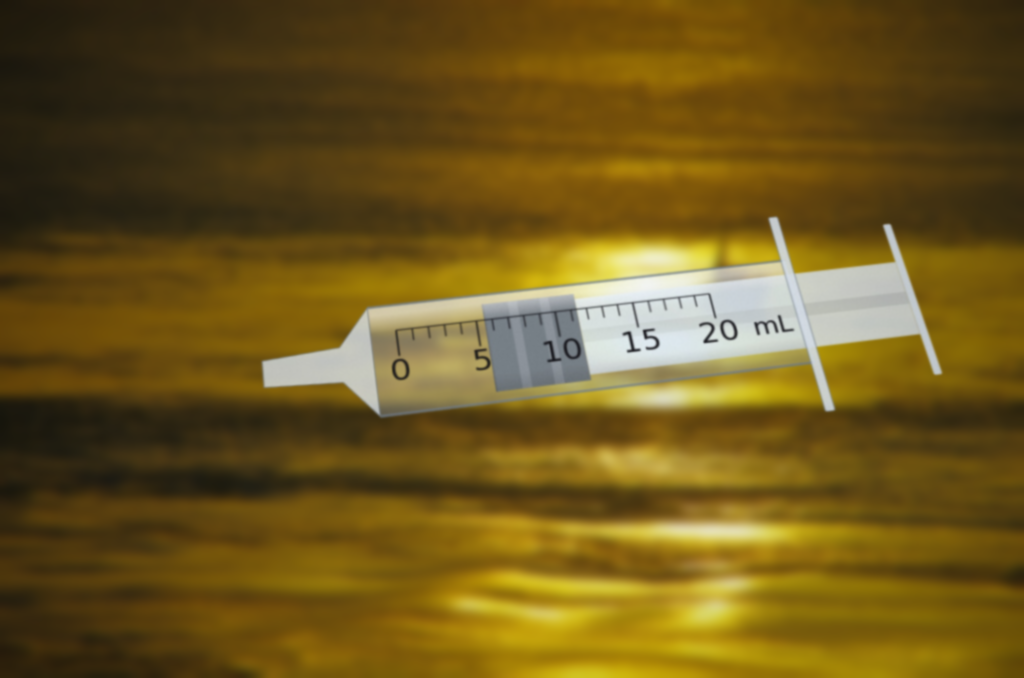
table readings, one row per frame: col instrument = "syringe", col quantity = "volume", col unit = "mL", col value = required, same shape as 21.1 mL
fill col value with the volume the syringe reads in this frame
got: 5.5 mL
